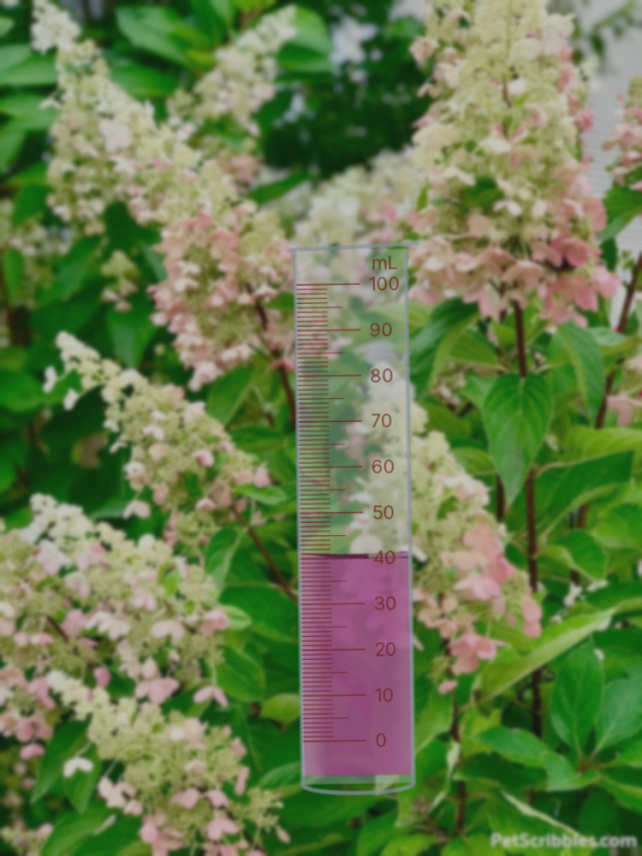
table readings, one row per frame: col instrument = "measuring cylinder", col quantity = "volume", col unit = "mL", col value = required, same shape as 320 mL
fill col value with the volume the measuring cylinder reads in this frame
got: 40 mL
